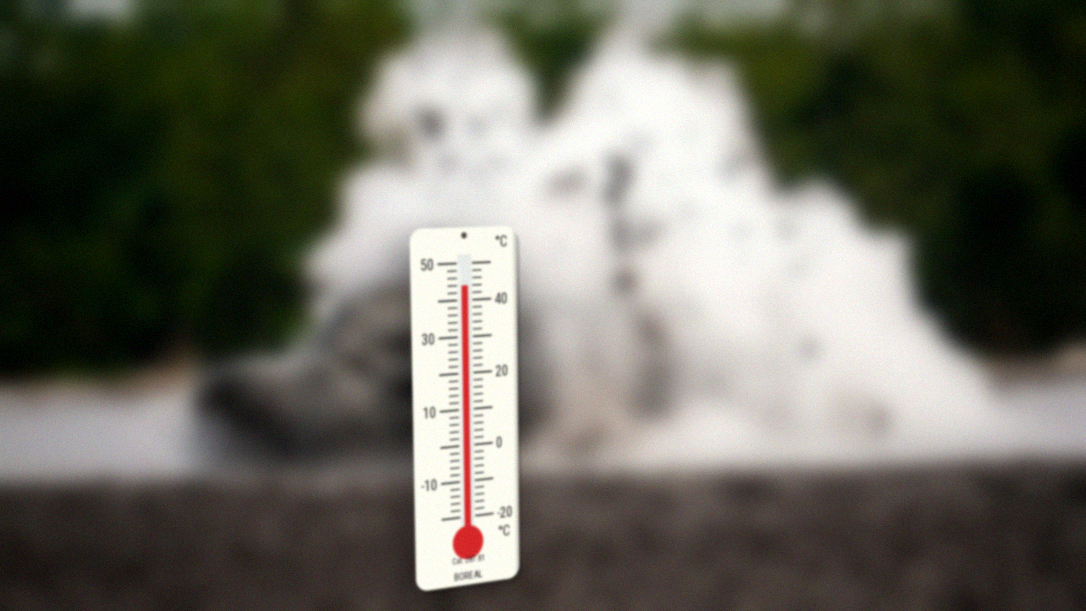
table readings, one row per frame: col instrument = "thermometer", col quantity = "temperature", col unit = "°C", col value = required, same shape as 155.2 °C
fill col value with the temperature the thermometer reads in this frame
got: 44 °C
